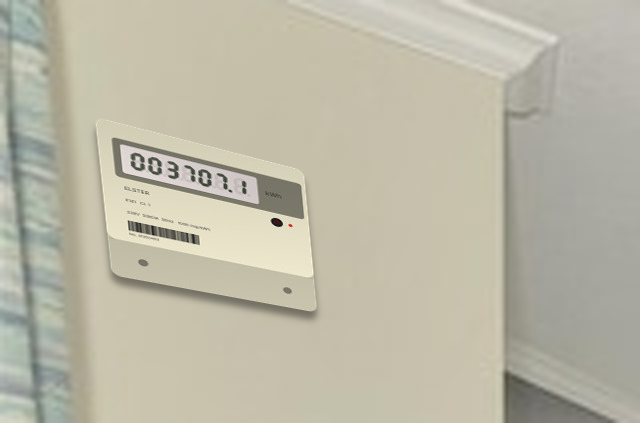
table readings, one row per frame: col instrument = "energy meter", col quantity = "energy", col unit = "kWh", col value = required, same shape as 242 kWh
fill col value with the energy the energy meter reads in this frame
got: 3707.1 kWh
